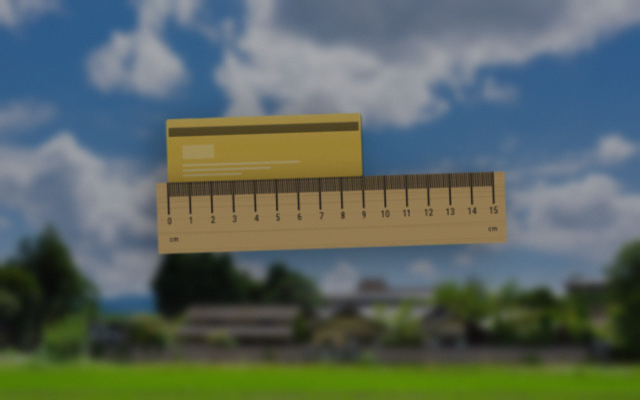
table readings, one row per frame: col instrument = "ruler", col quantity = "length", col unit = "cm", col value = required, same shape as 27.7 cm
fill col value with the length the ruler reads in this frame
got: 9 cm
